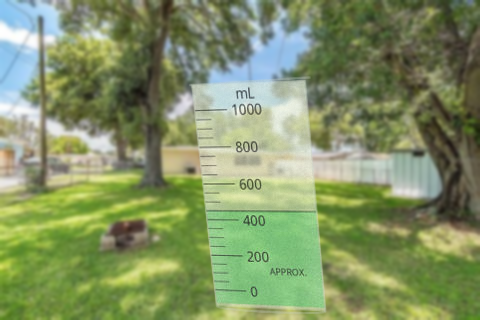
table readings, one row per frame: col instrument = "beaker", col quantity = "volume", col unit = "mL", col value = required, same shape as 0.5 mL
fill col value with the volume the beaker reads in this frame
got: 450 mL
